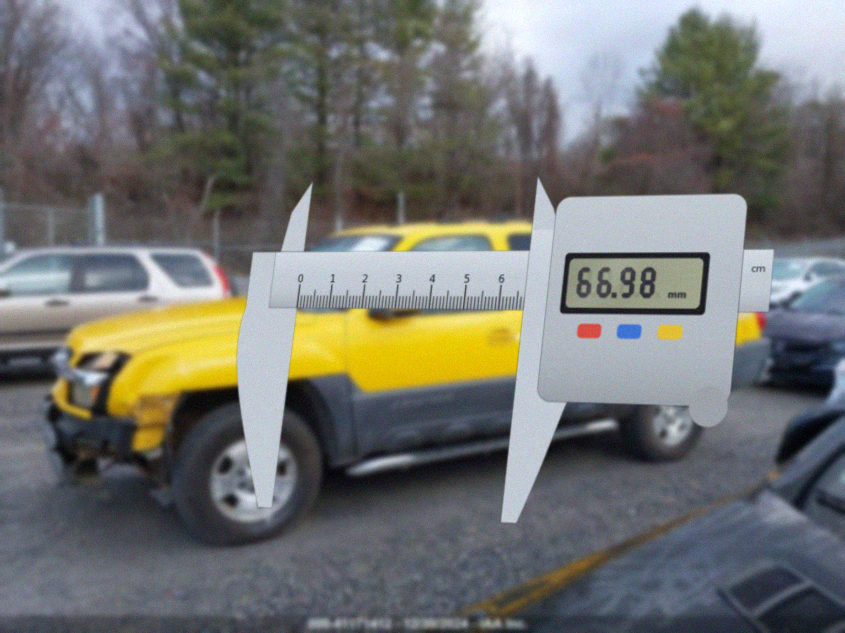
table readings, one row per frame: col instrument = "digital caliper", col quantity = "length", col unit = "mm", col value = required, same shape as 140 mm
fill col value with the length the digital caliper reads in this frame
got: 66.98 mm
